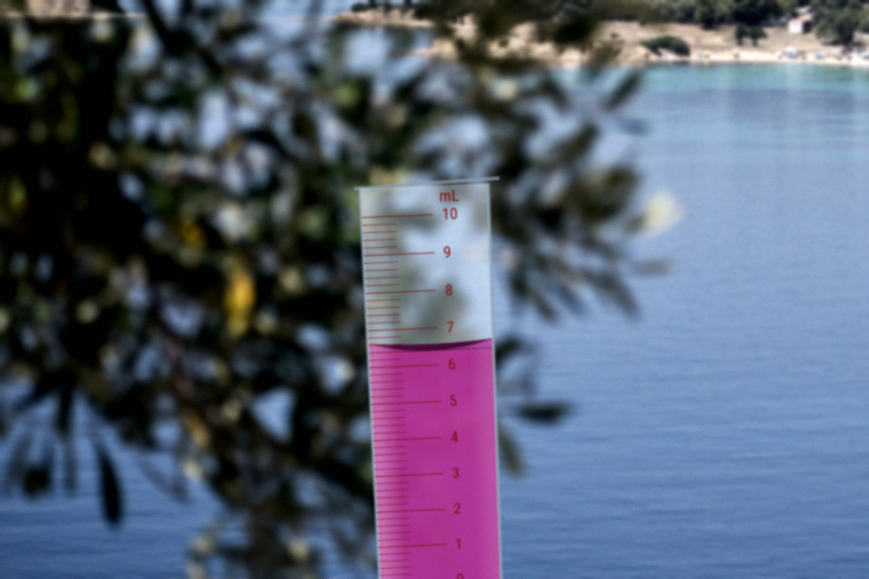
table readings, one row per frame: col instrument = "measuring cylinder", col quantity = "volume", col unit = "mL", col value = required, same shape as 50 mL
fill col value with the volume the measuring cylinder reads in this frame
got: 6.4 mL
